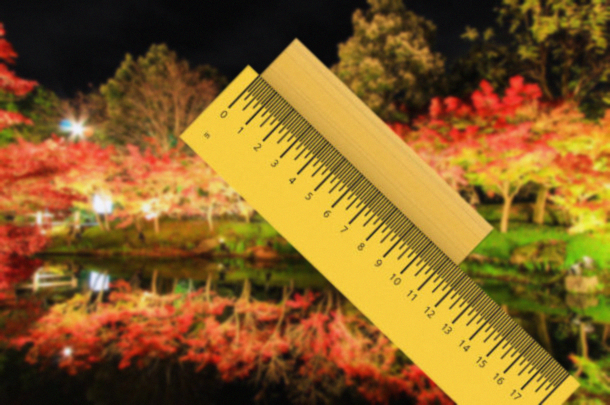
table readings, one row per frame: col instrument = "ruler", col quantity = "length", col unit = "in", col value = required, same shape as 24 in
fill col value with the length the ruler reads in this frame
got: 11.5 in
